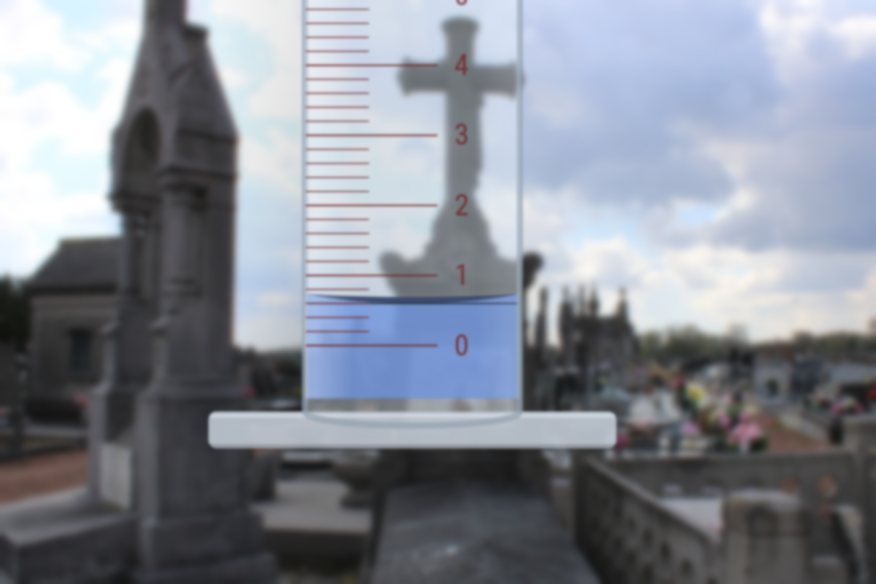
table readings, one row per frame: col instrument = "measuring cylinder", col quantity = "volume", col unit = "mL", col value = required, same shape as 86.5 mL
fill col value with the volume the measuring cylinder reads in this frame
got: 0.6 mL
